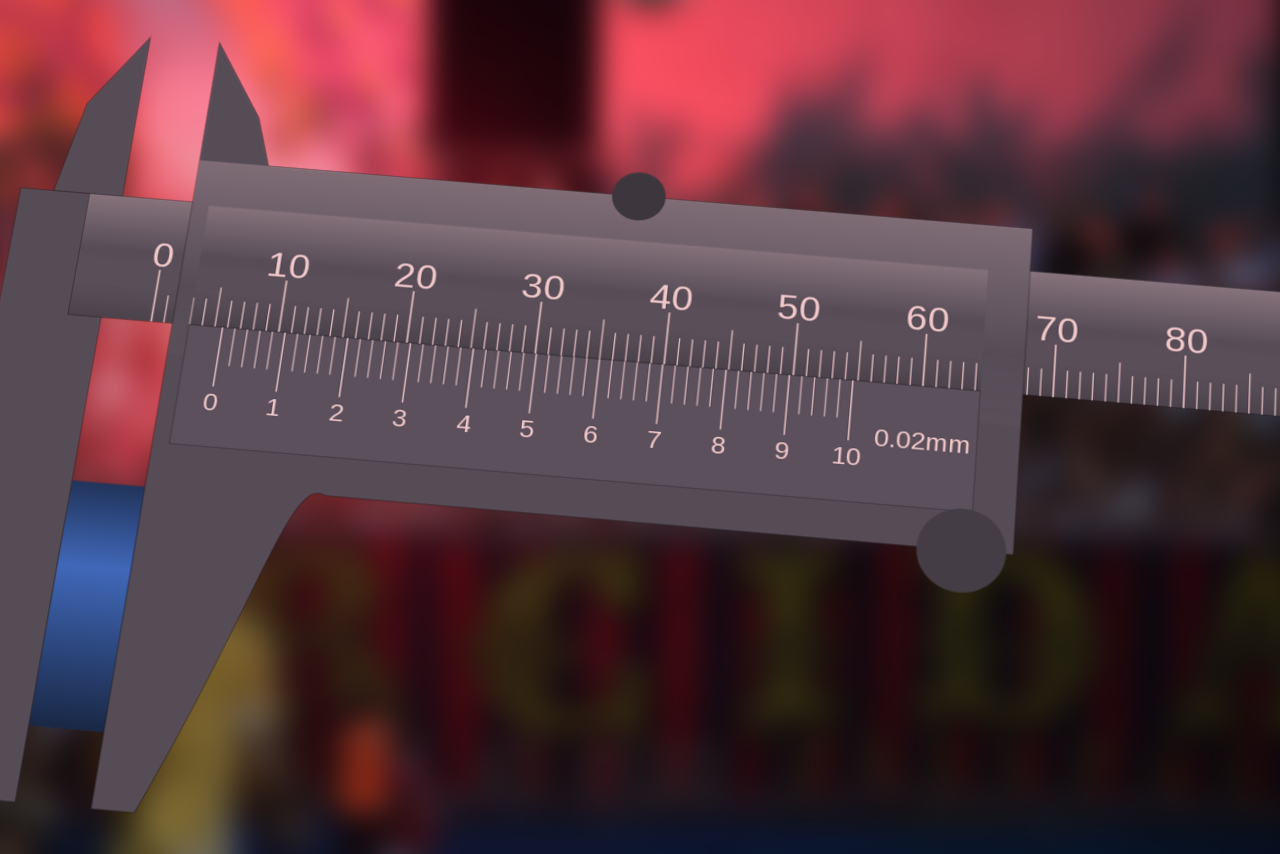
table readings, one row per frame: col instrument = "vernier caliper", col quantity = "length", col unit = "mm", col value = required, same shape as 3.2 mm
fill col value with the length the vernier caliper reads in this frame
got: 5.6 mm
